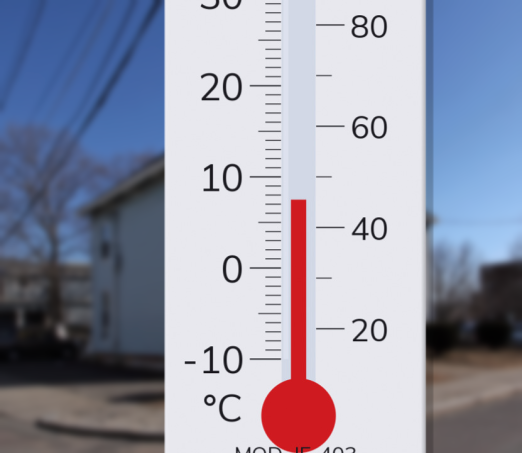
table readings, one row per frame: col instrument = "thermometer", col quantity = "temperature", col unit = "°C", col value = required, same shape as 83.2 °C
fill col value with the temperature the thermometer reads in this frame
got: 7.5 °C
